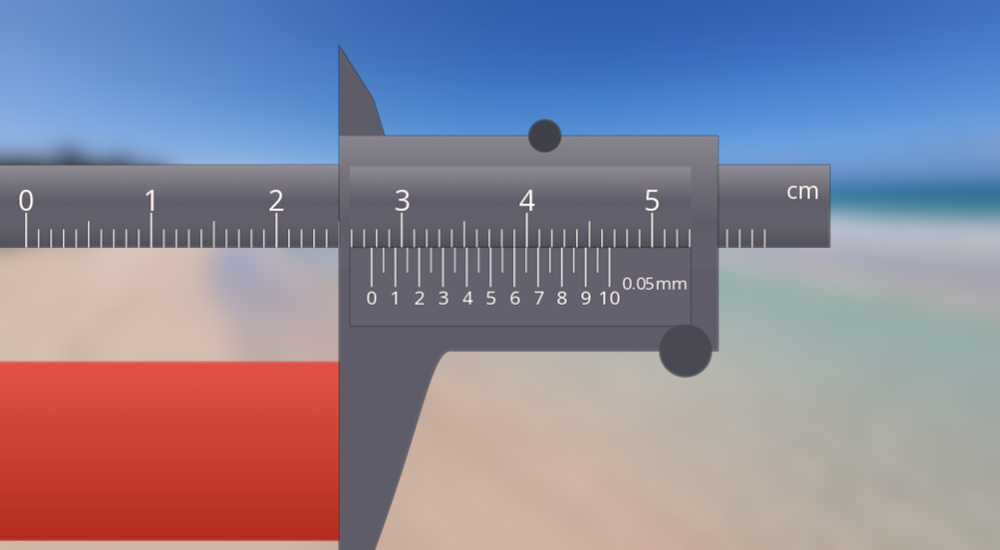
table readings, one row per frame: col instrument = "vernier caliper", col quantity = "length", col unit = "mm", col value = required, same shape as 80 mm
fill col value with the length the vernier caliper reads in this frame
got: 27.6 mm
